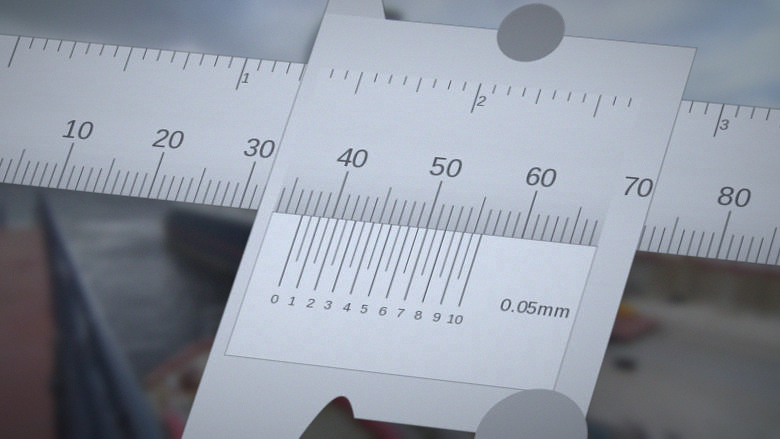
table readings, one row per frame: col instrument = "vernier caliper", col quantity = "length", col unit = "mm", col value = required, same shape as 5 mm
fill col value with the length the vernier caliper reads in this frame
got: 36.8 mm
